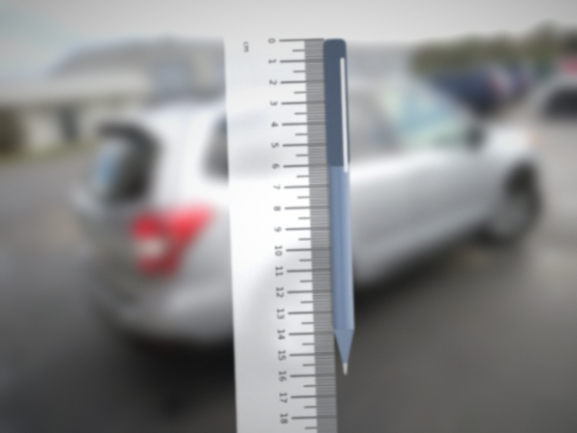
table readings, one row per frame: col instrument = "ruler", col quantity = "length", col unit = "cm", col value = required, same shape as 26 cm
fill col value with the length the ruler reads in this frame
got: 16 cm
